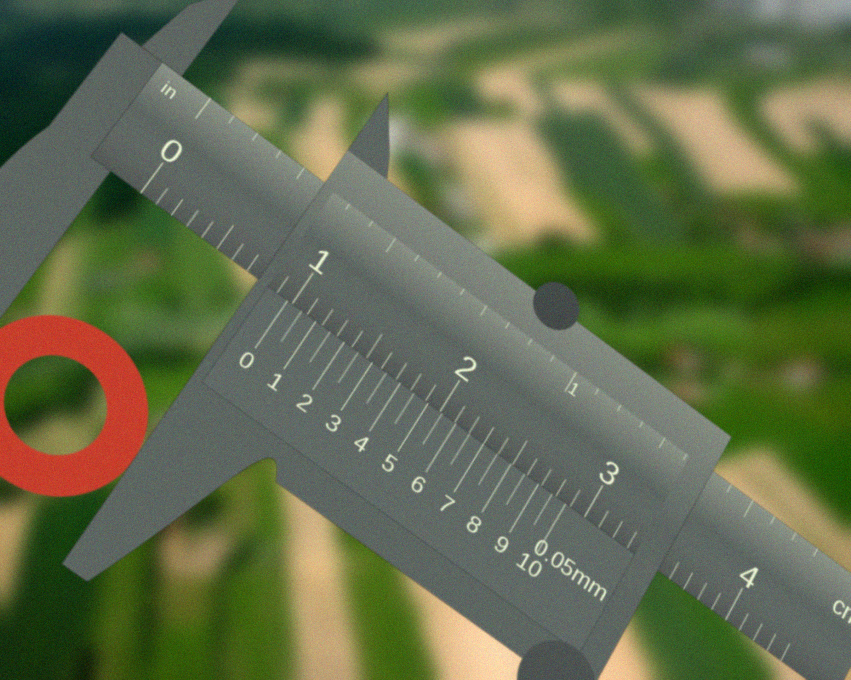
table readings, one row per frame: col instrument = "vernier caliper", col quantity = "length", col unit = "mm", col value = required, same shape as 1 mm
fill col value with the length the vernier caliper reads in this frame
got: 9.7 mm
